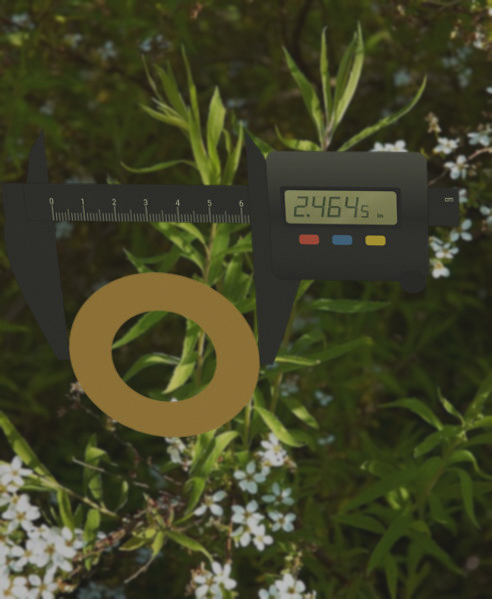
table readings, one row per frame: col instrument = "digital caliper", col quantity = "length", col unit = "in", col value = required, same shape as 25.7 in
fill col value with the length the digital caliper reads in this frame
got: 2.4645 in
